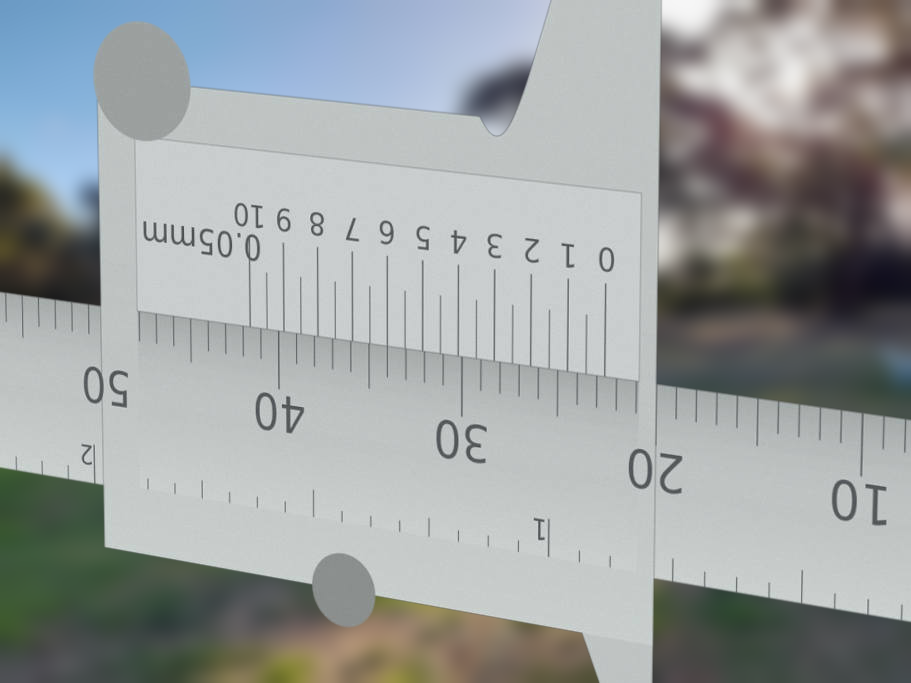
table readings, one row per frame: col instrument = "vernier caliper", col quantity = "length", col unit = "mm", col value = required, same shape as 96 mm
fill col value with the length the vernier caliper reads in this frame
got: 22.6 mm
